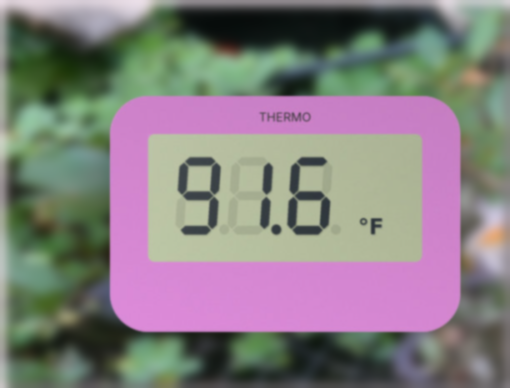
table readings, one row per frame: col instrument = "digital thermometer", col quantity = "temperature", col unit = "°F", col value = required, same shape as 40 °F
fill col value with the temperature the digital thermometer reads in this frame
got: 91.6 °F
